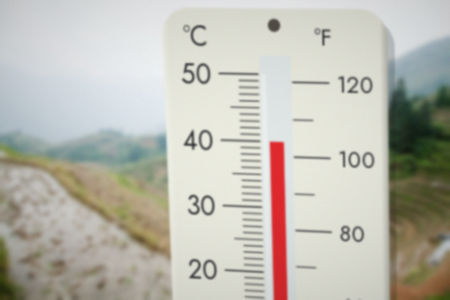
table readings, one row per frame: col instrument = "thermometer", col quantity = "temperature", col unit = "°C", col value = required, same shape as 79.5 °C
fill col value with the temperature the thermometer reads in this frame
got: 40 °C
